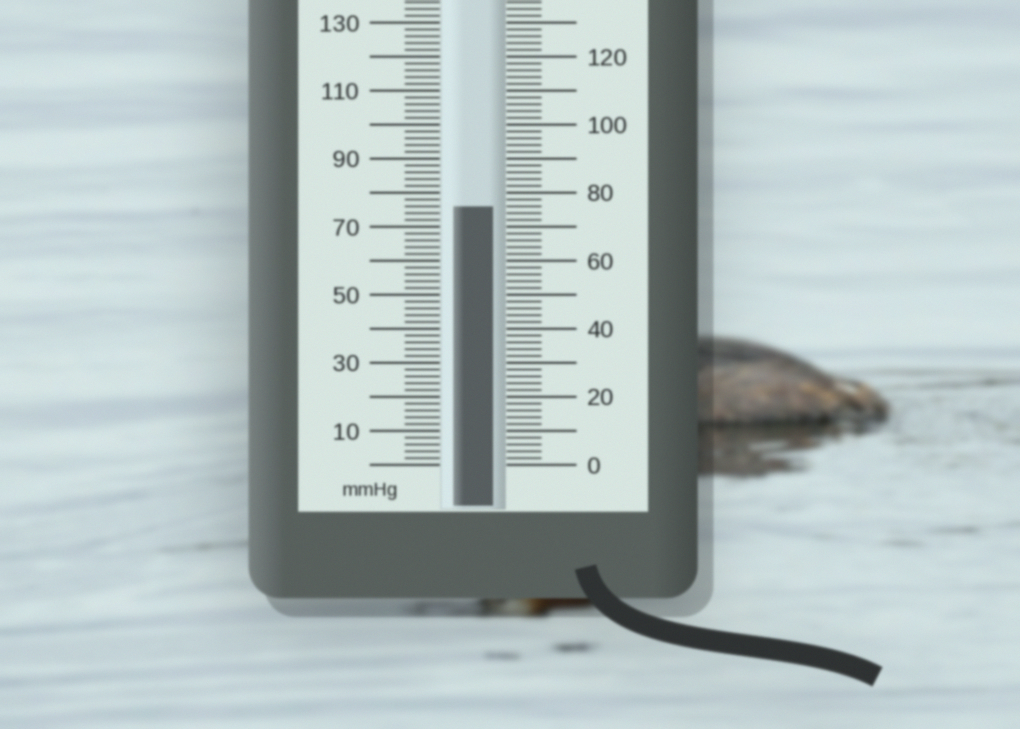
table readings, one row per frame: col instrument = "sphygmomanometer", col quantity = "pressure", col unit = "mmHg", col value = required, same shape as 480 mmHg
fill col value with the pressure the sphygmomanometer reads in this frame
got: 76 mmHg
